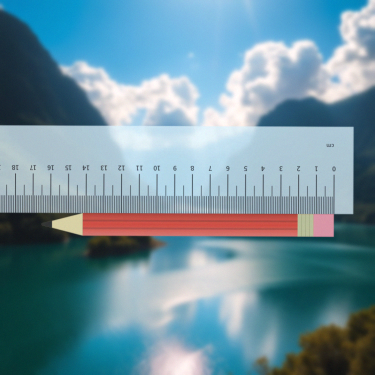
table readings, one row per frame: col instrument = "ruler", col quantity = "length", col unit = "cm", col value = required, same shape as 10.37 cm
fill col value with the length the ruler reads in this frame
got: 16.5 cm
